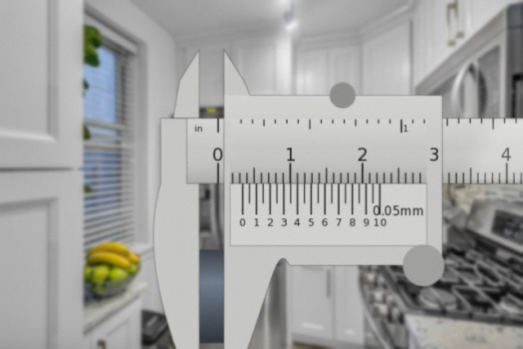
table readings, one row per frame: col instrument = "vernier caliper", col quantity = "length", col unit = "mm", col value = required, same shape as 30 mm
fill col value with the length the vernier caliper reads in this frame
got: 3.4 mm
